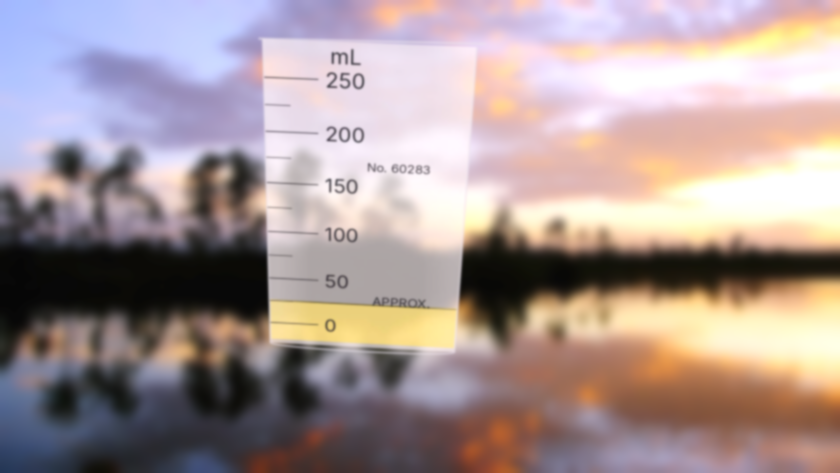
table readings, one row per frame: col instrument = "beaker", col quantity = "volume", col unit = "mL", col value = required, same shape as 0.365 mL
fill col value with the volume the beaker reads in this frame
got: 25 mL
